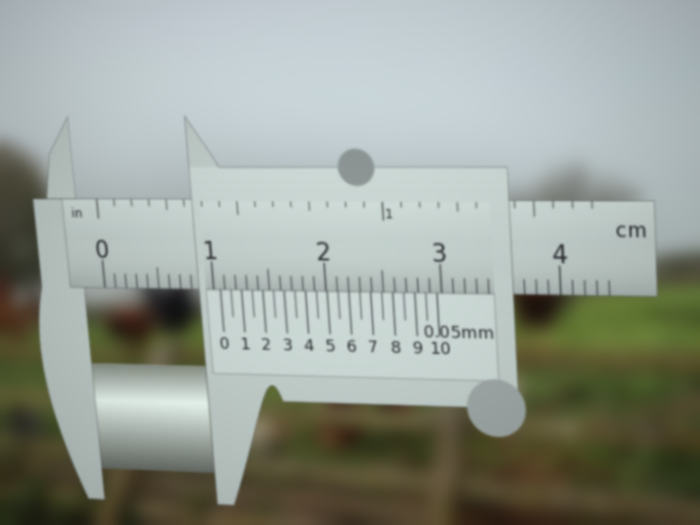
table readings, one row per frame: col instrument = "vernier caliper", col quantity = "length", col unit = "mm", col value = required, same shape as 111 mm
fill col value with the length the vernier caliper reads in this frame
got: 10.6 mm
